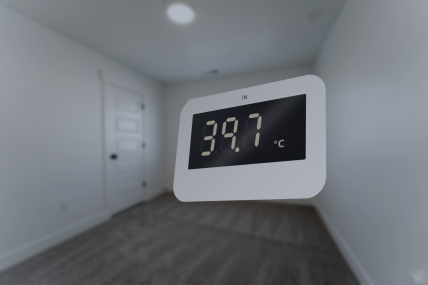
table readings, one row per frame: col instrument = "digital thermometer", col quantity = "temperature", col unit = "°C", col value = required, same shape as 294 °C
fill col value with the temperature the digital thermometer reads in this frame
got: 39.7 °C
